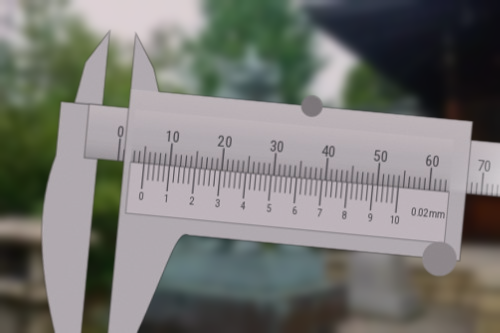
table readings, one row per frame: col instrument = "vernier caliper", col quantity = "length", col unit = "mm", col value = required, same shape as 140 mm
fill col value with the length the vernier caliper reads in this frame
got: 5.0 mm
